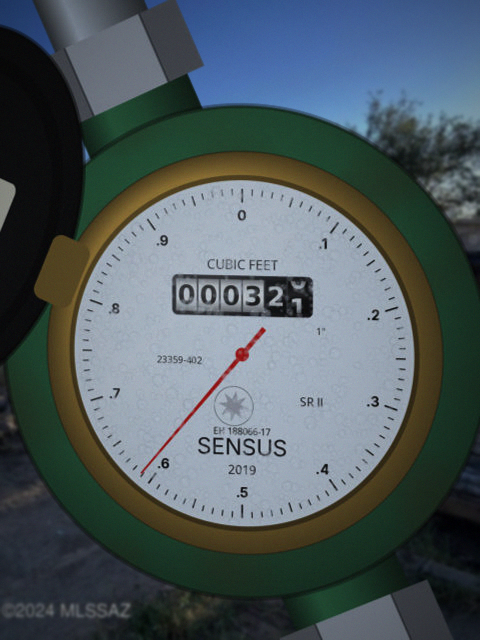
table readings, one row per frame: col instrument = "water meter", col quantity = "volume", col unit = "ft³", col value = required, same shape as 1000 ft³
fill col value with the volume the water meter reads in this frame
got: 320.61 ft³
